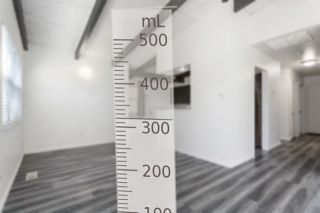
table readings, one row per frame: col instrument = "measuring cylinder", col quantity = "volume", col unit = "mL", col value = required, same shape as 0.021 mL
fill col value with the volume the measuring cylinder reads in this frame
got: 320 mL
